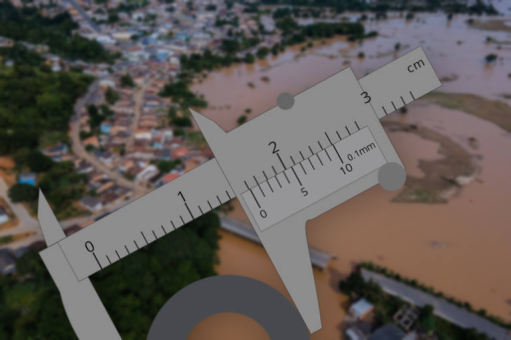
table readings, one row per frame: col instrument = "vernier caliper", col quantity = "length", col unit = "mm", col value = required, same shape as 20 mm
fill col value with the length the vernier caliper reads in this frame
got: 16.1 mm
